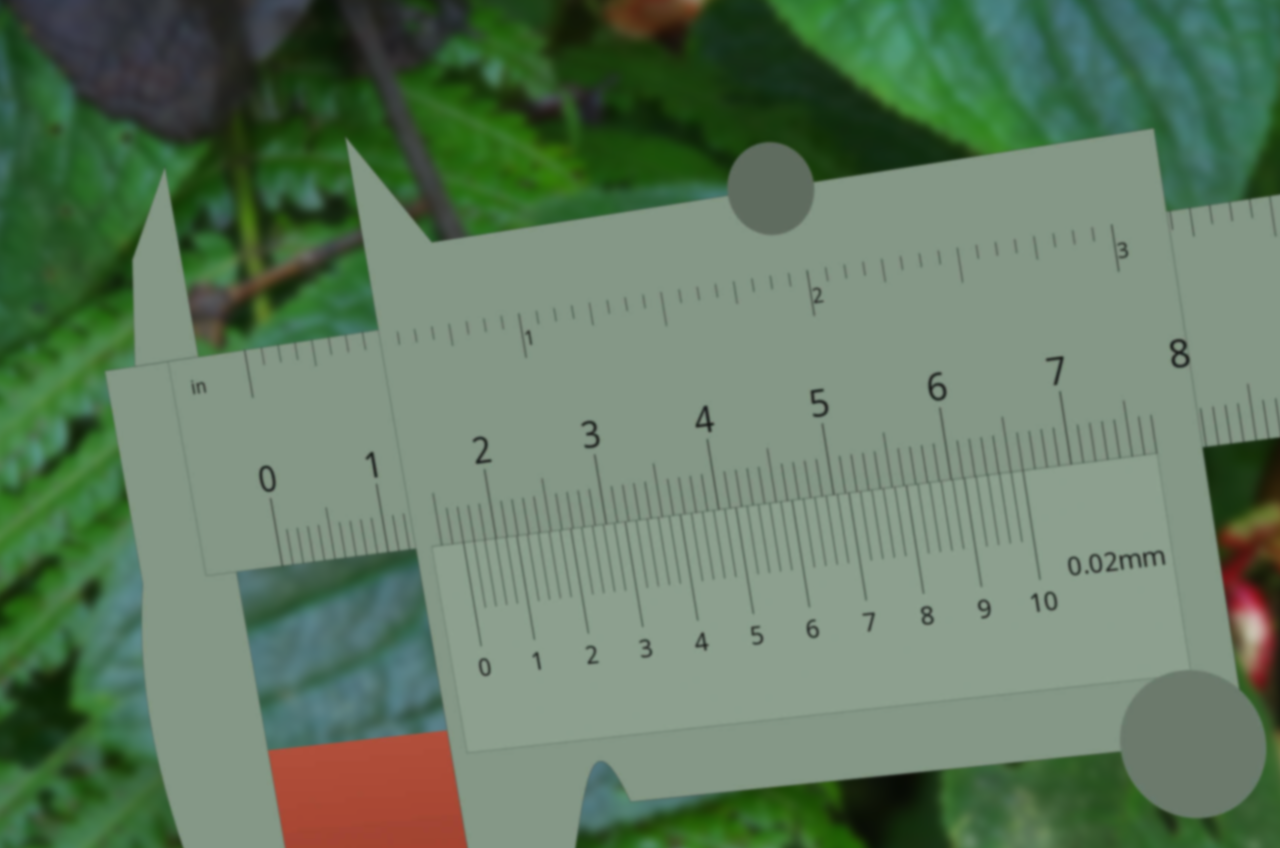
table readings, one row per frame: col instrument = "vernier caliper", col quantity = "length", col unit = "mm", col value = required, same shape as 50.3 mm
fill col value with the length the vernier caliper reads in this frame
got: 17.0 mm
